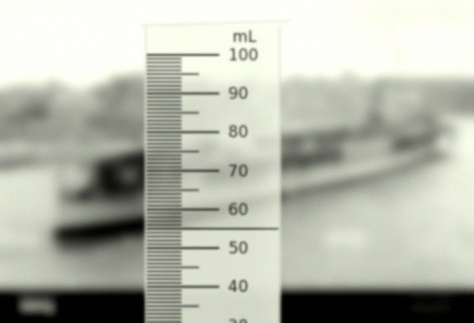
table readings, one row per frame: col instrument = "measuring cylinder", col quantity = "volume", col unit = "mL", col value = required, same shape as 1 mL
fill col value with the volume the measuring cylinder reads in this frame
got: 55 mL
